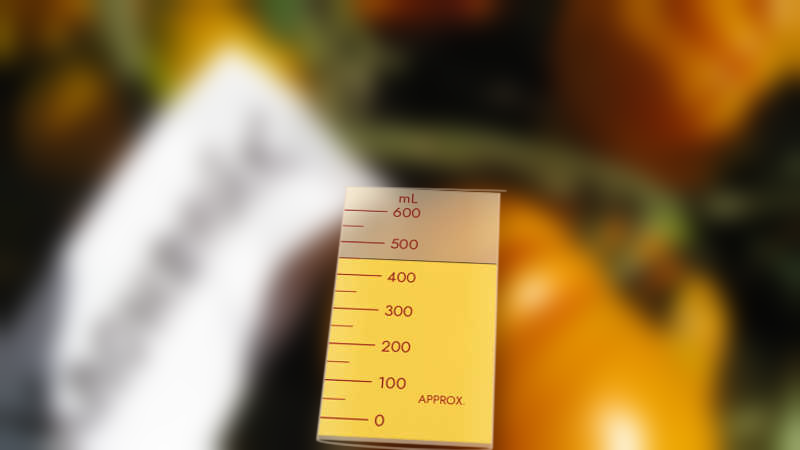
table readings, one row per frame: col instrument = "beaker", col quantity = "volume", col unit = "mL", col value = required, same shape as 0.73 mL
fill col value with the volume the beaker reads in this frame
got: 450 mL
